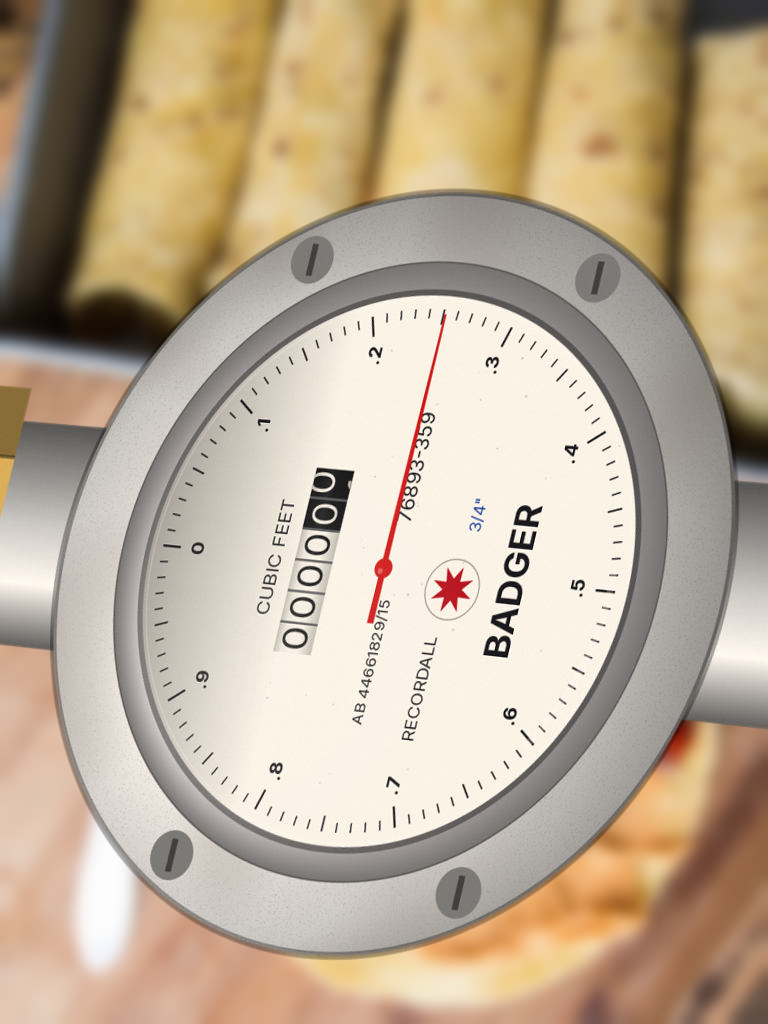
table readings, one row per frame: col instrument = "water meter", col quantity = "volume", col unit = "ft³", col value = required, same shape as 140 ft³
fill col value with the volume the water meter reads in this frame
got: 0.25 ft³
